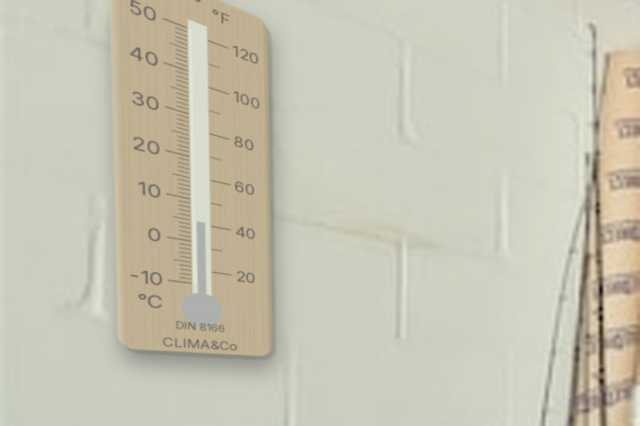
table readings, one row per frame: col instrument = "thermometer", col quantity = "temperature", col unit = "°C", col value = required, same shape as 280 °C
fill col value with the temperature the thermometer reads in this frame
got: 5 °C
